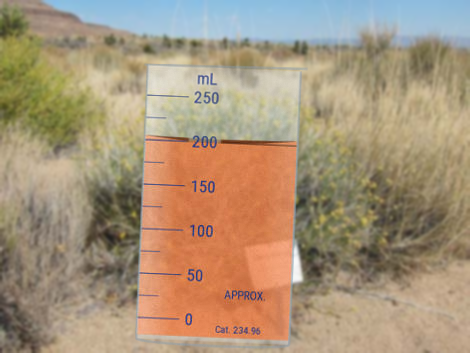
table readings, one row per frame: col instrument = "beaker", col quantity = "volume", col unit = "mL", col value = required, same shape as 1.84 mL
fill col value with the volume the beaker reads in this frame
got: 200 mL
